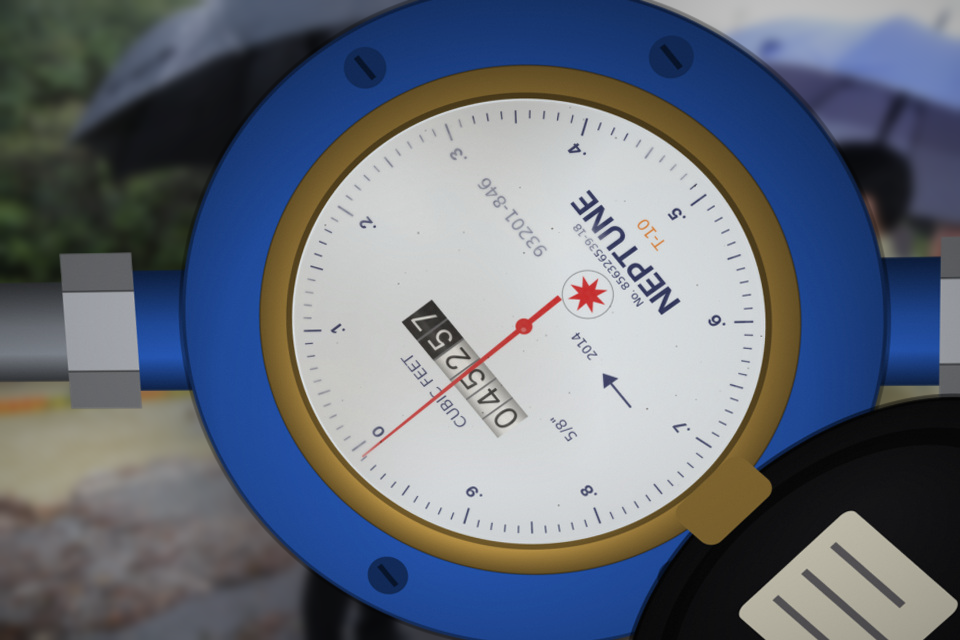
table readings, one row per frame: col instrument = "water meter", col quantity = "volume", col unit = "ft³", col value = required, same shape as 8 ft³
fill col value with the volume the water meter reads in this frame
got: 45256.99 ft³
